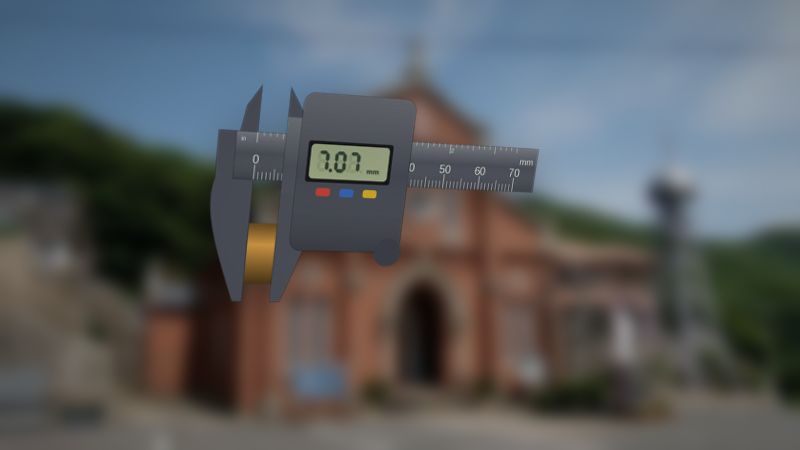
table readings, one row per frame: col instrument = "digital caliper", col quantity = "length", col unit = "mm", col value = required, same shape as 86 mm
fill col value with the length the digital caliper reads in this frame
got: 7.07 mm
